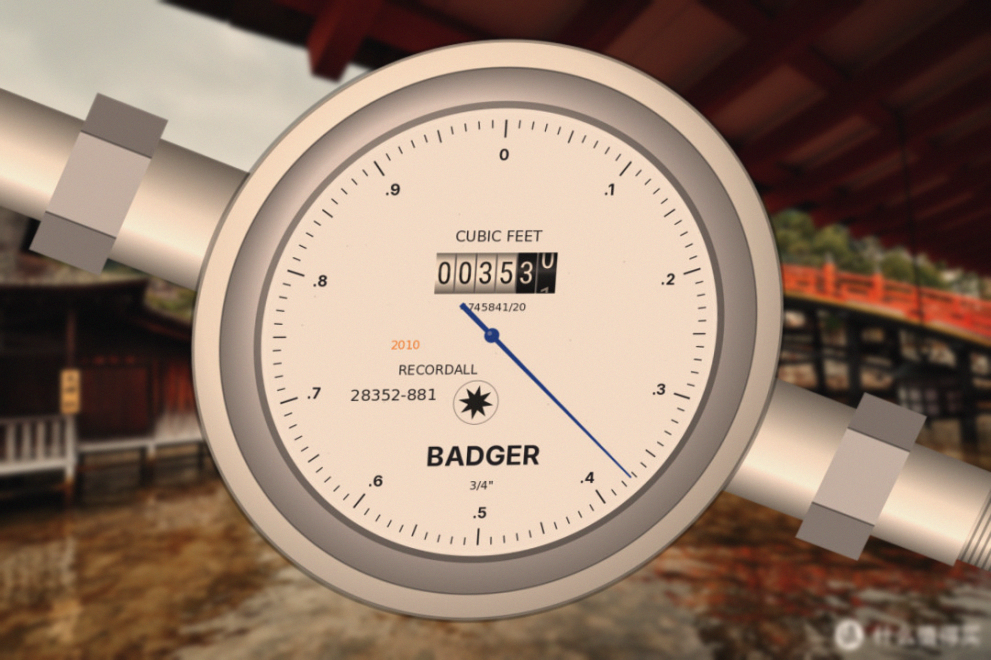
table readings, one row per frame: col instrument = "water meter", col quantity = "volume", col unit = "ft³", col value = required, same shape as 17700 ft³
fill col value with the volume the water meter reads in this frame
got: 3530.37 ft³
